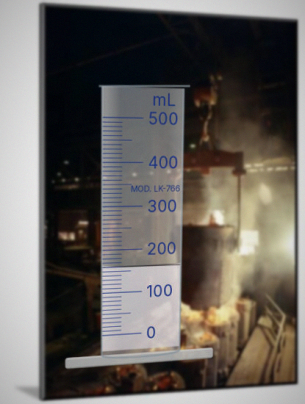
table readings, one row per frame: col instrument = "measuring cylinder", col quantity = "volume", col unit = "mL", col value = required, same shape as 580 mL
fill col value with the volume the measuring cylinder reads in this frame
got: 160 mL
